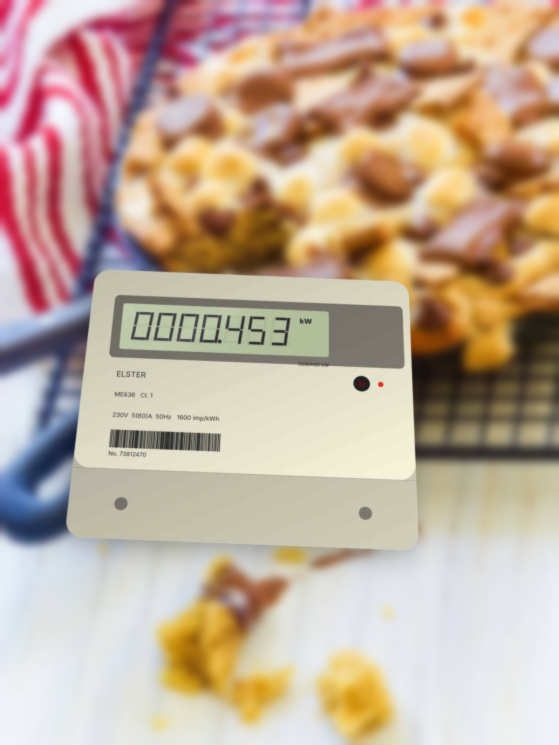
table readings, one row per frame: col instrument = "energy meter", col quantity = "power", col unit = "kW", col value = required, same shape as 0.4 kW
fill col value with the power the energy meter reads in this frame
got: 0.453 kW
